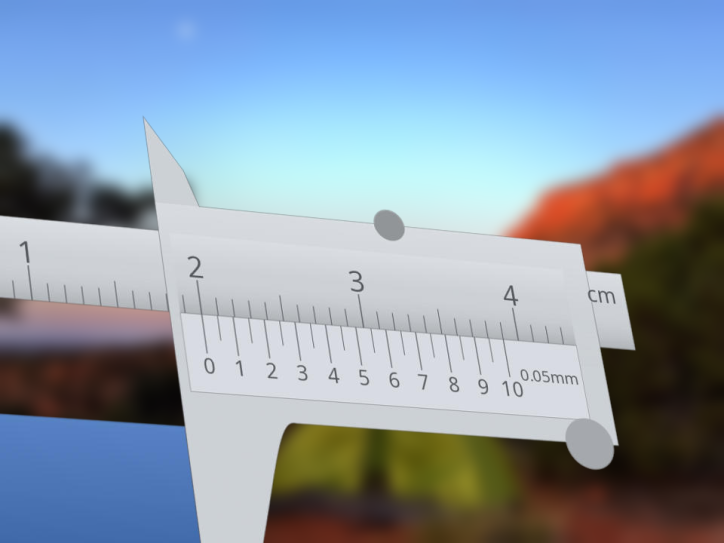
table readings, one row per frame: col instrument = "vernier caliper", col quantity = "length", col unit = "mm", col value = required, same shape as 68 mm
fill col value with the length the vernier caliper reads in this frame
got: 20.0 mm
